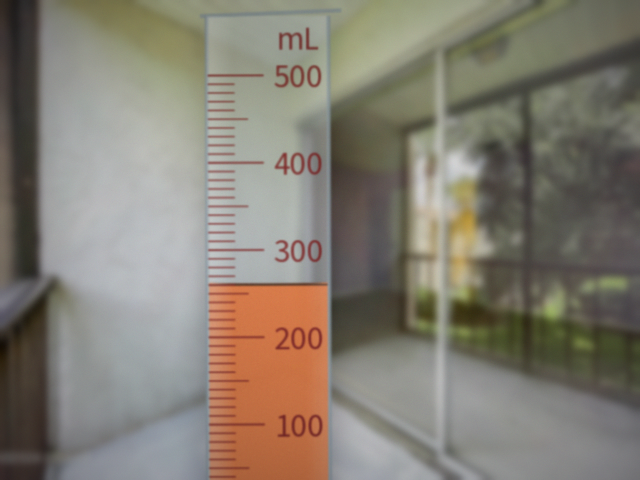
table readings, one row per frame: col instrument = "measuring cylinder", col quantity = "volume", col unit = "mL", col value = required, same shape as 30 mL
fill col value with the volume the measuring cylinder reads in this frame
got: 260 mL
